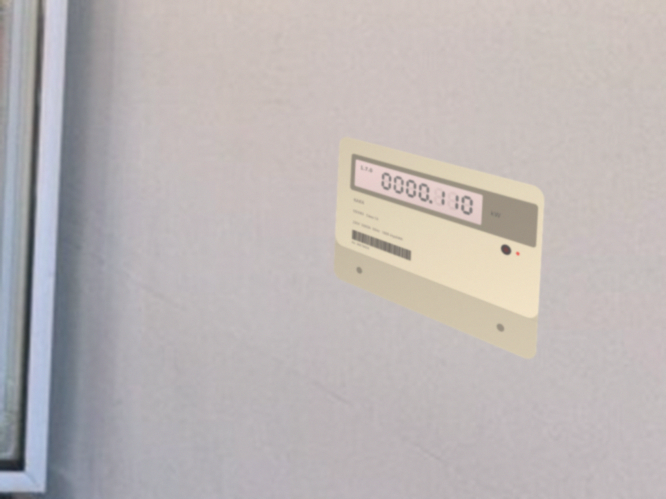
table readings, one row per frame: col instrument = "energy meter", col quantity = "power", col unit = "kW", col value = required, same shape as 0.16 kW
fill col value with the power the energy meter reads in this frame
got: 0.110 kW
